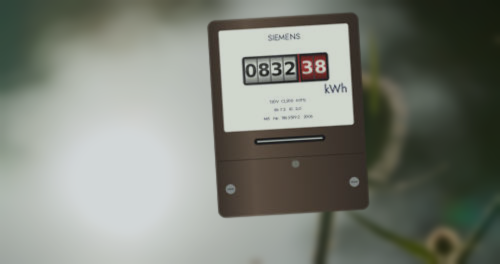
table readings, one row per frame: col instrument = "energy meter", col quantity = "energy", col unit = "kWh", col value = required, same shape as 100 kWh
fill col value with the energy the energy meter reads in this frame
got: 832.38 kWh
